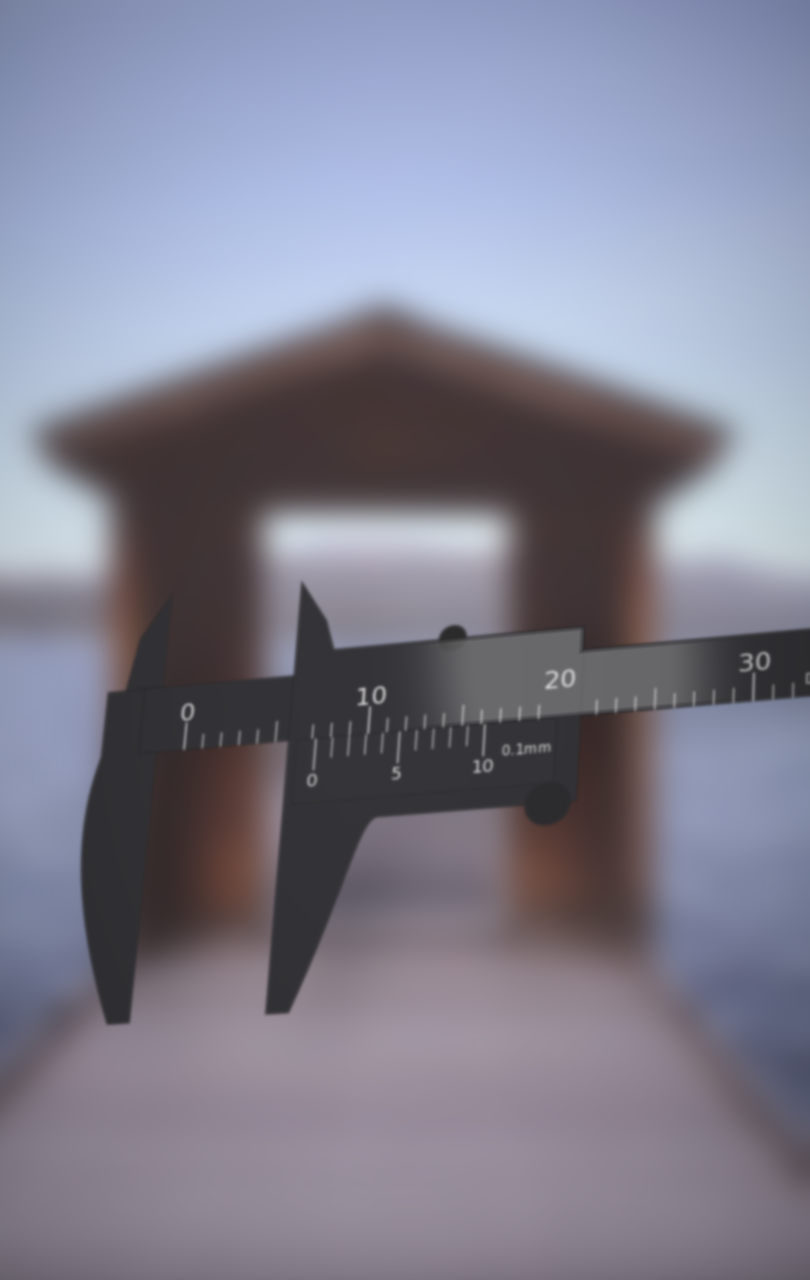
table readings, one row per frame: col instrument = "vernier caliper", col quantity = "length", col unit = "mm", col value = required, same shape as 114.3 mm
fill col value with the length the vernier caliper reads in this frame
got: 7.2 mm
